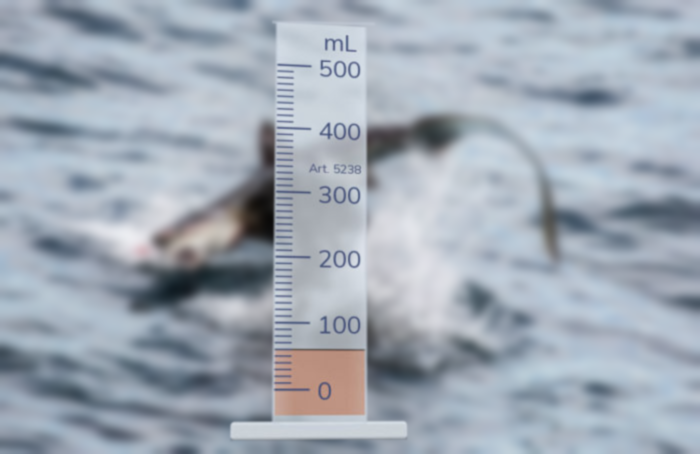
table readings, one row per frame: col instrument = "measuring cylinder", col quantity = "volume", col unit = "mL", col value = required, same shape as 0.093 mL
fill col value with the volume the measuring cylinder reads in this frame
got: 60 mL
